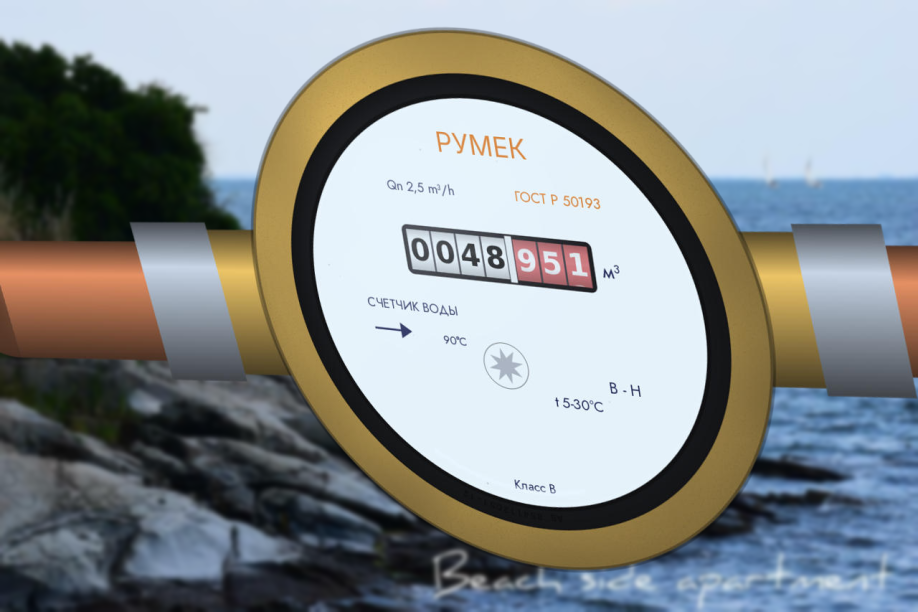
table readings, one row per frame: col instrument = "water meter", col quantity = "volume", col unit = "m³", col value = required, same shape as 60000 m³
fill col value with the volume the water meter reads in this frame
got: 48.951 m³
